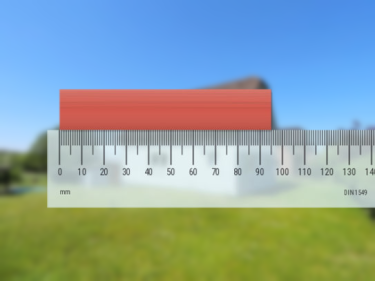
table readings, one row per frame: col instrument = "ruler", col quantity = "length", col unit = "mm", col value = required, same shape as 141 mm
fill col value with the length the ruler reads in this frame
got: 95 mm
